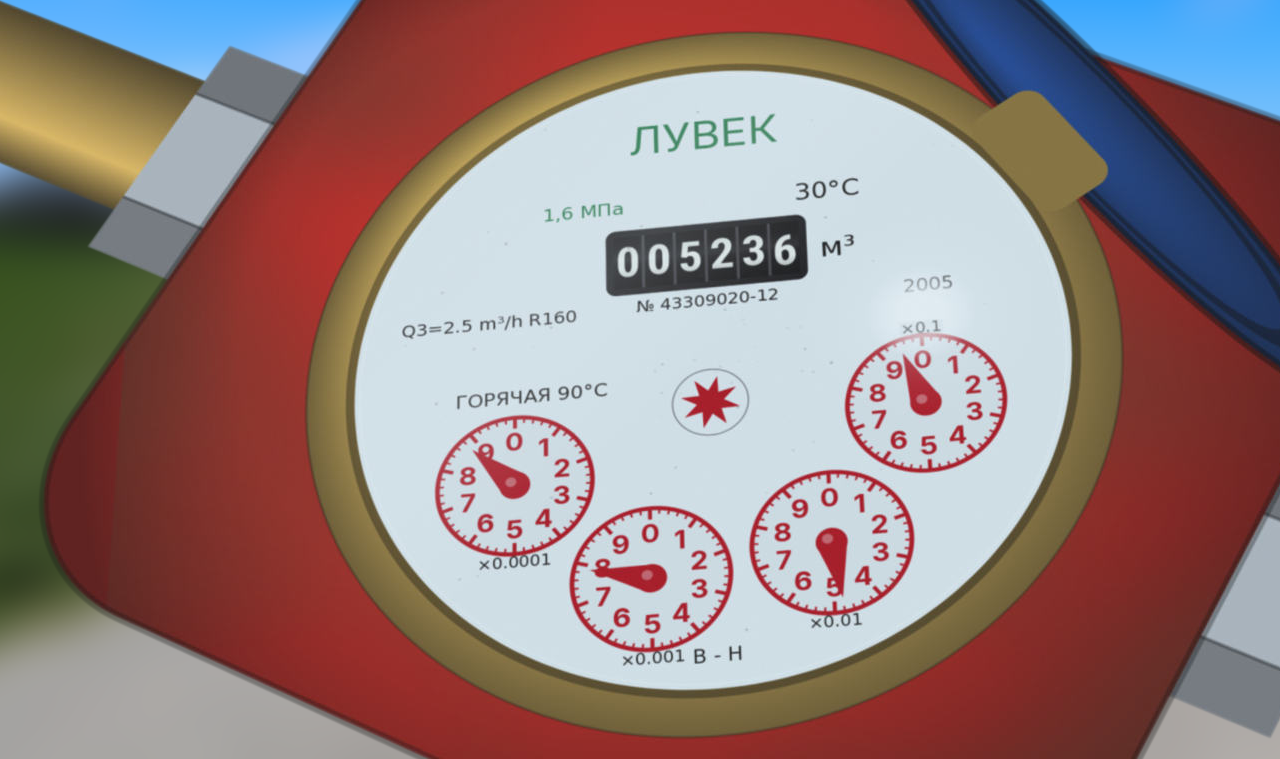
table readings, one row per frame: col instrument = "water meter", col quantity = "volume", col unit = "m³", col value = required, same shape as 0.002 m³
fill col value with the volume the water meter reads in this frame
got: 5235.9478 m³
